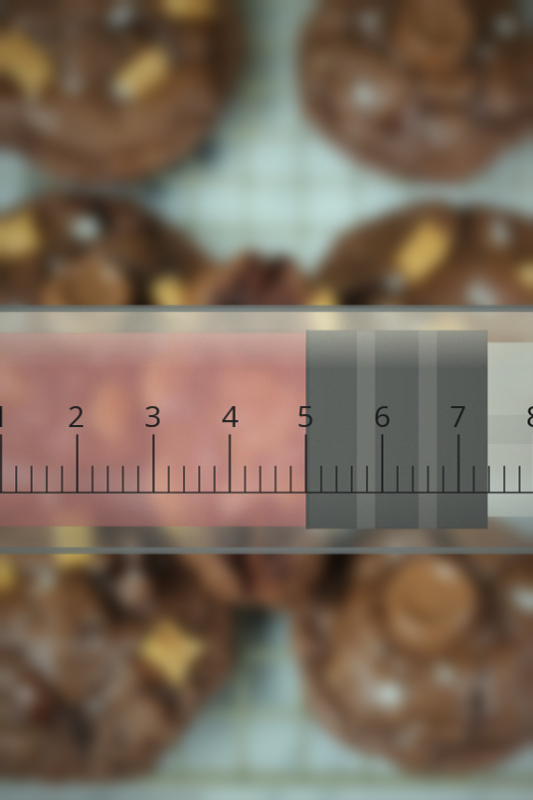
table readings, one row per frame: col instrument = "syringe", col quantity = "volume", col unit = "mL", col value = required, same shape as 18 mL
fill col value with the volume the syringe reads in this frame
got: 5 mL
